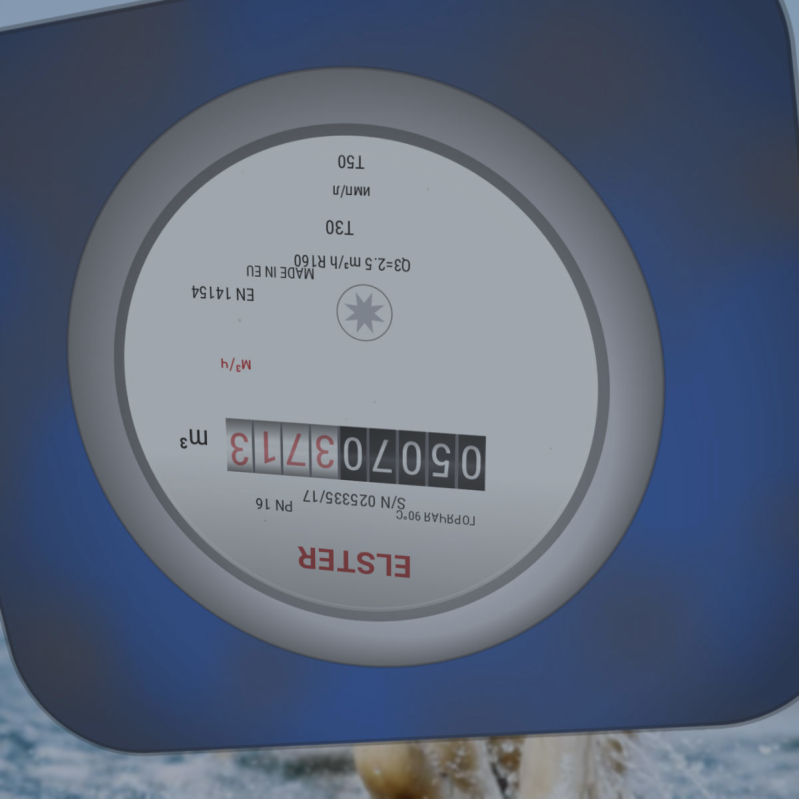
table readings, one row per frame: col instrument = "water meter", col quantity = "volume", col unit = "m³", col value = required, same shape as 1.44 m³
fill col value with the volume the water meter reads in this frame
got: 5070.3713 m³
